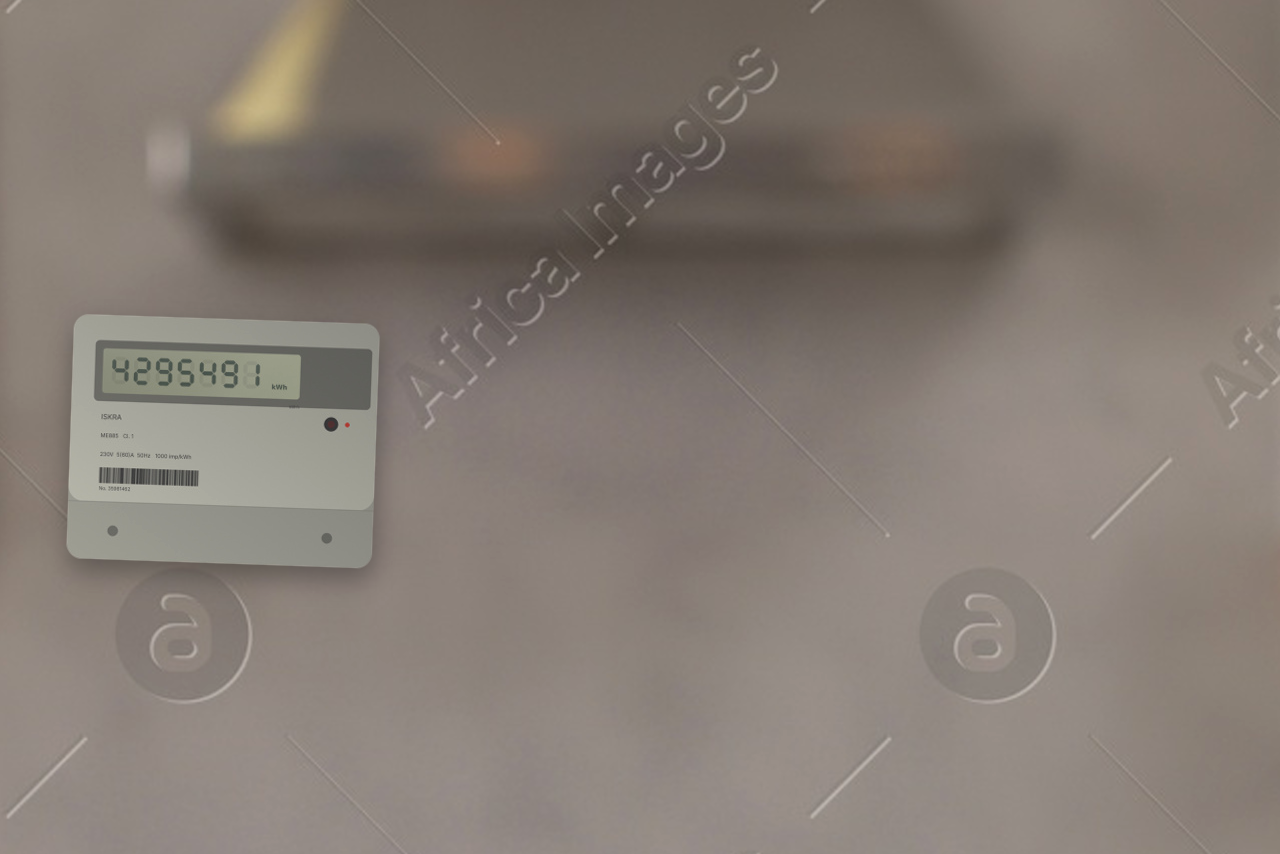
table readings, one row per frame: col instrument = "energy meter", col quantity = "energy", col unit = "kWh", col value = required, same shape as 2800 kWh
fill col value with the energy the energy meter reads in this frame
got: 4295491 kWh
